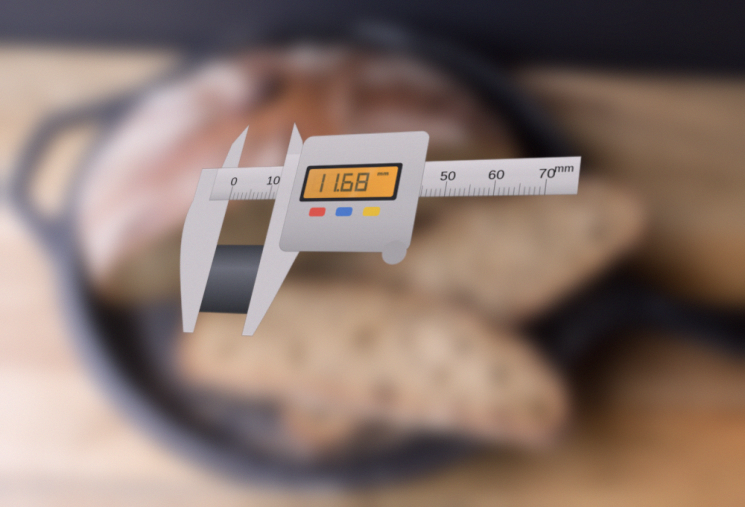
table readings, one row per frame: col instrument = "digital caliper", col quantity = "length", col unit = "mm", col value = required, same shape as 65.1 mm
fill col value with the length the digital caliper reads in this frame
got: 11.68 mm
